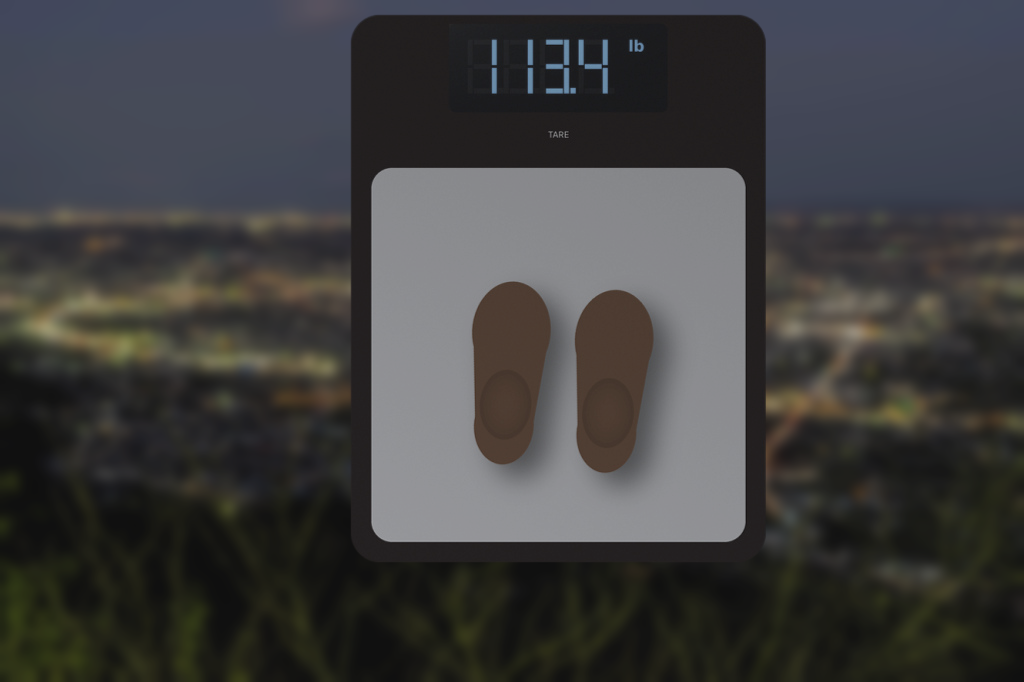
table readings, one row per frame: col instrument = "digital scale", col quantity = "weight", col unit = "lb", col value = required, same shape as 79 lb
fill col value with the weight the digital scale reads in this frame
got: 113.4 lb
